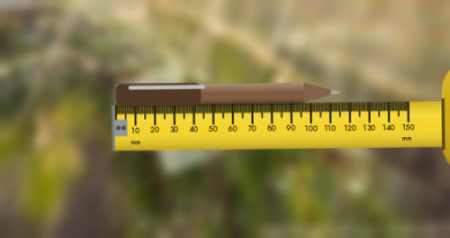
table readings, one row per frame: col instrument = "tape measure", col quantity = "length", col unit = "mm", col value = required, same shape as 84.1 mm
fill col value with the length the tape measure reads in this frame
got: 115 mm
